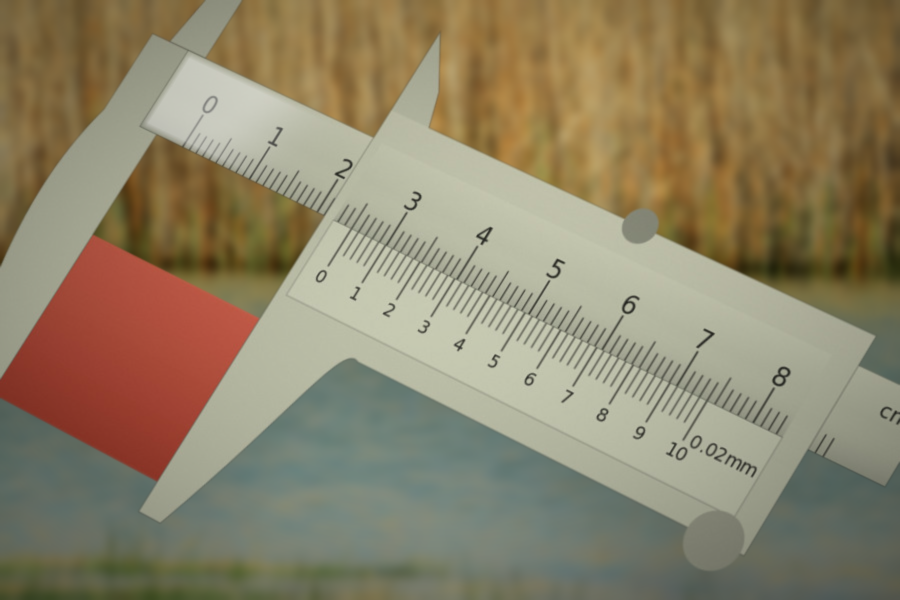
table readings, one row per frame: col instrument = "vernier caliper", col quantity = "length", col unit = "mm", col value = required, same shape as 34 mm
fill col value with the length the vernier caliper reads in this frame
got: 25.0 mm
